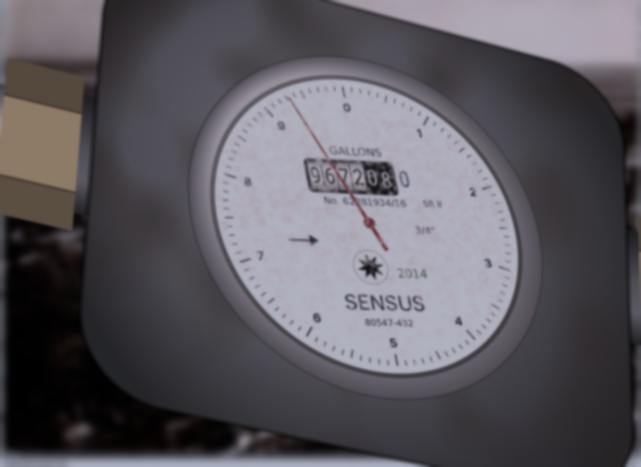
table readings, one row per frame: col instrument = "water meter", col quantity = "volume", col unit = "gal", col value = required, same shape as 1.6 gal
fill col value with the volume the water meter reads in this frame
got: 9672079.3 gal
